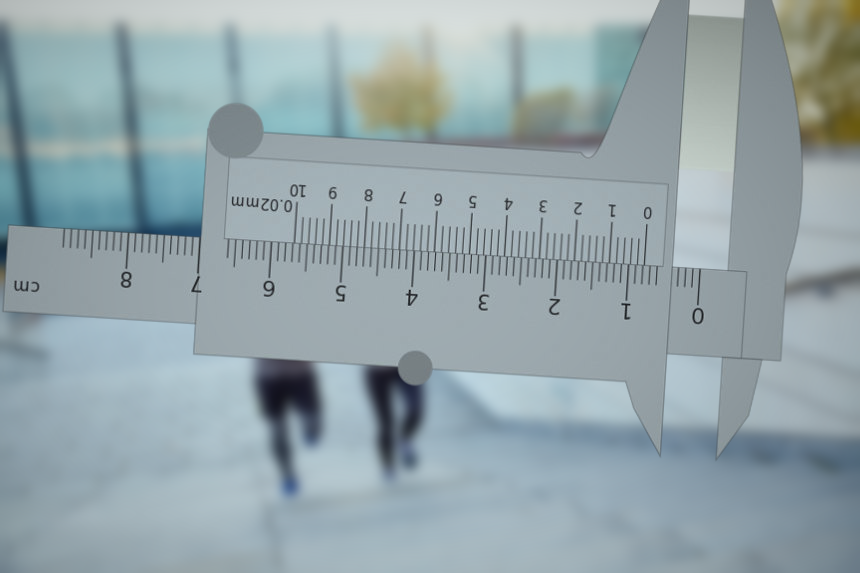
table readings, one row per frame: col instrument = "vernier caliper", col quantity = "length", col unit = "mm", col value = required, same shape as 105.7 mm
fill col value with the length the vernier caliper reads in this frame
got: 7.8 mm
